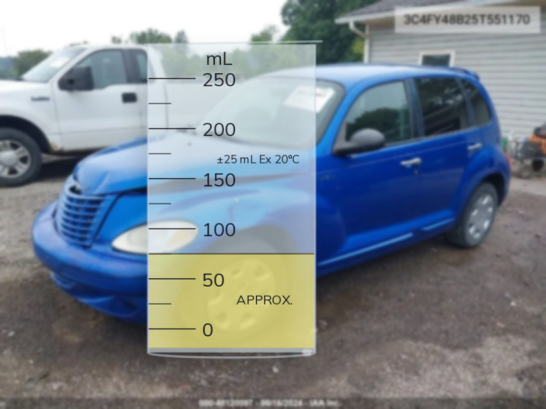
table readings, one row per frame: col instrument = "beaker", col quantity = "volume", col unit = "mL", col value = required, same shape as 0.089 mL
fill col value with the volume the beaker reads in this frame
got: 75 mL
